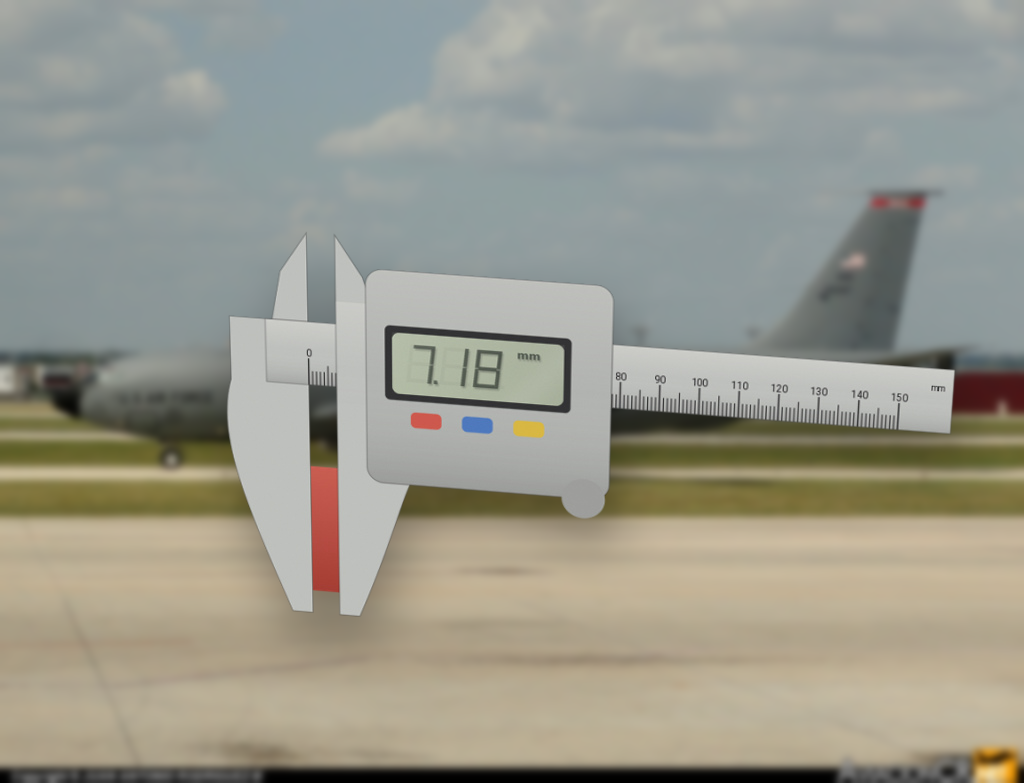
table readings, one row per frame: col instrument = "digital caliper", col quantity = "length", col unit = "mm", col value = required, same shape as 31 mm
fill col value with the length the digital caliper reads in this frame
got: 7.18 mm
